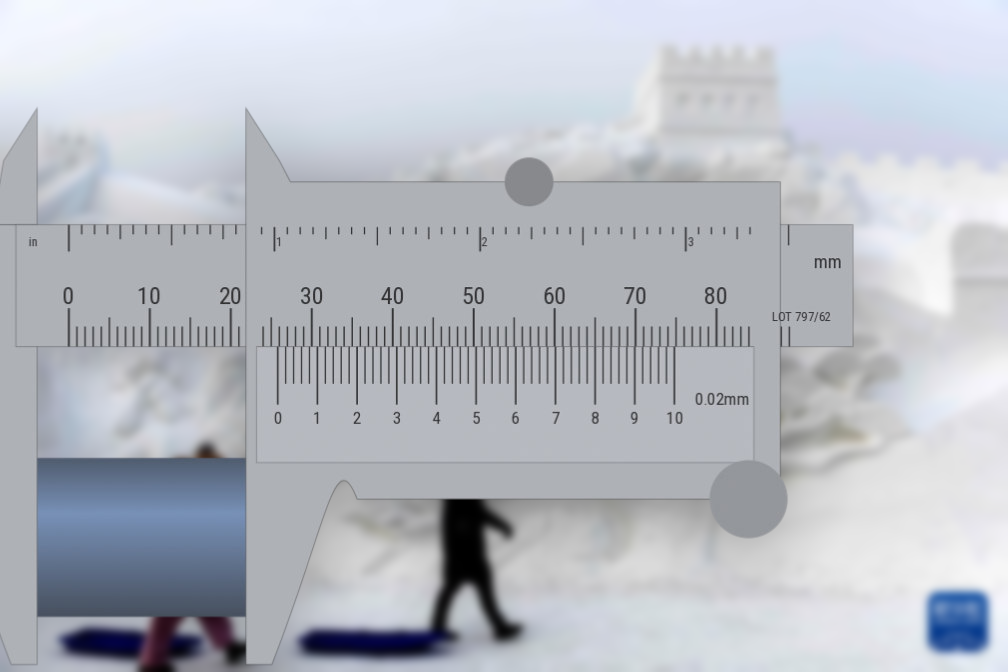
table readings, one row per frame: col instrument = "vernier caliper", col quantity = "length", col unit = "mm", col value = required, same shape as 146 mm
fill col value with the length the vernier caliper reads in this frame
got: 25.8 mm
